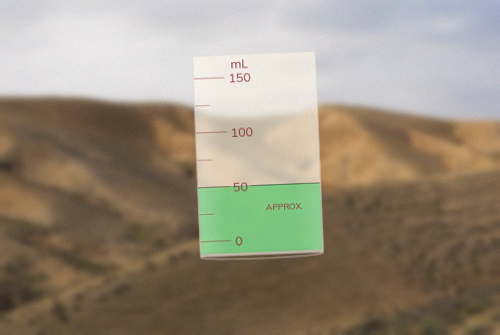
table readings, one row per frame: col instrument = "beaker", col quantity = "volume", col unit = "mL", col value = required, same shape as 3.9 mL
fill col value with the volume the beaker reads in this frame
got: 50 mL
